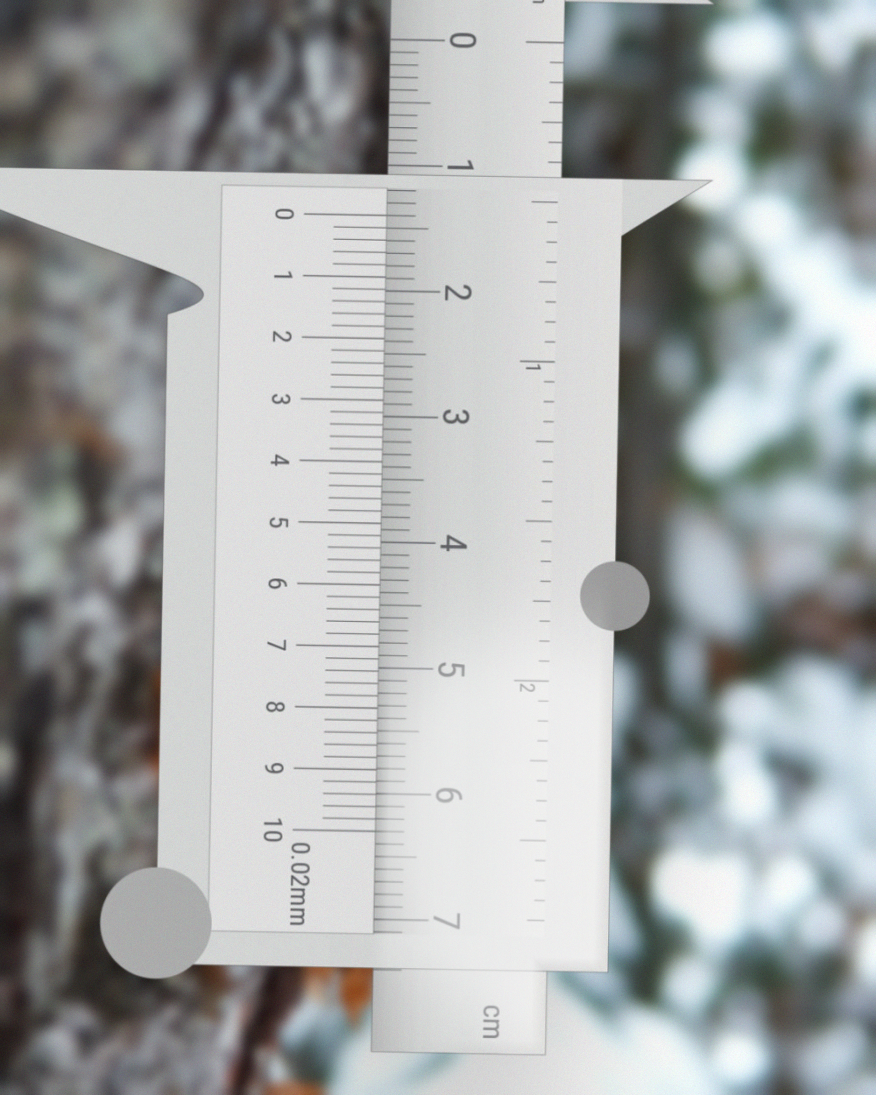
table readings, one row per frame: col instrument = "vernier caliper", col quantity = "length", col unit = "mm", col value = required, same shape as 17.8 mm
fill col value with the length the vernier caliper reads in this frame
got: 14.0 mm
